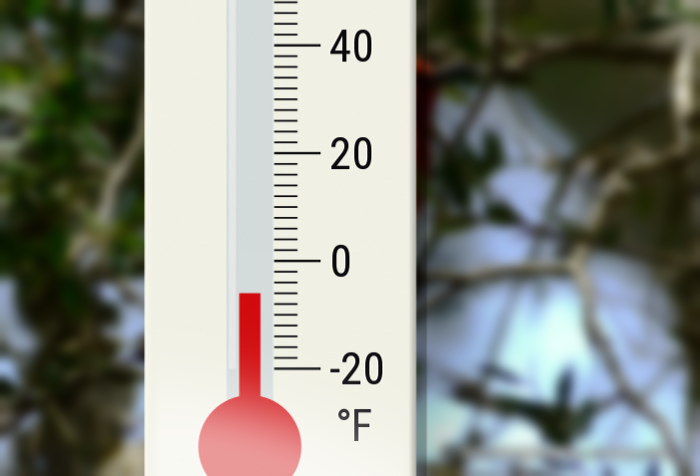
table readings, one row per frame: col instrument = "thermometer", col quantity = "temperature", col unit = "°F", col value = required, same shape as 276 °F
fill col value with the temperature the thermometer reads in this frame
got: -6 °F
